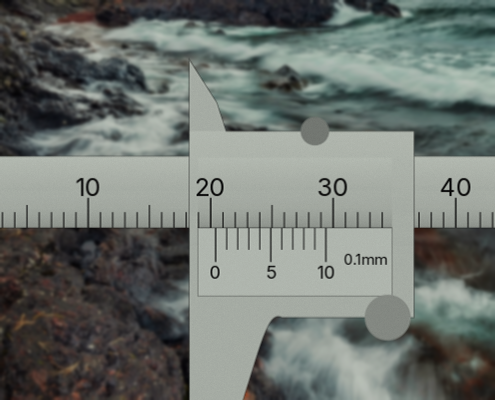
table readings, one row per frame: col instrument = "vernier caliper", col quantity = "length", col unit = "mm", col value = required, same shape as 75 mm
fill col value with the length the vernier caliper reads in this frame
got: 20.4 mm
